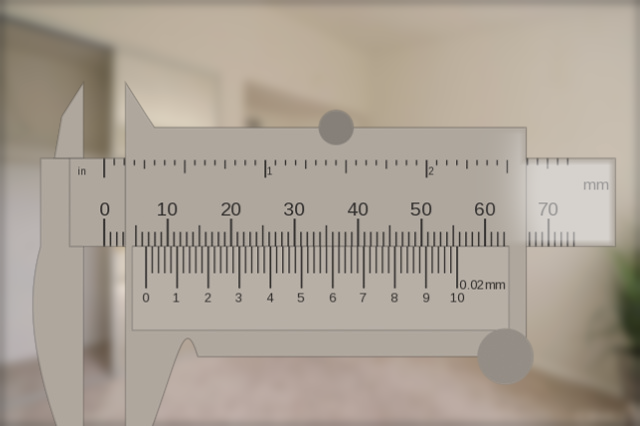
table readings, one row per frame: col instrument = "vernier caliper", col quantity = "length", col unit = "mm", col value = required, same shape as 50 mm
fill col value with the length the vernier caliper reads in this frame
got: 6.6 mm
